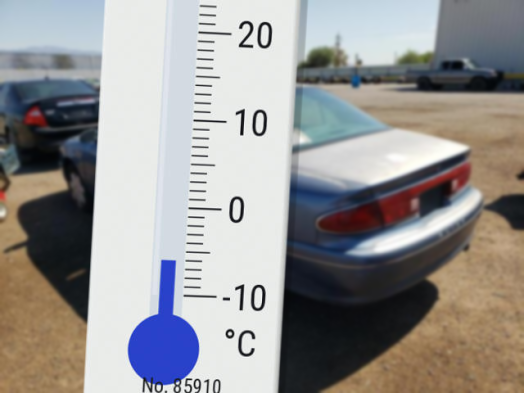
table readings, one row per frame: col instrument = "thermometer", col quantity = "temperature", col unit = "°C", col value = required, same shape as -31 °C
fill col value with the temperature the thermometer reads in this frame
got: -6 °C
